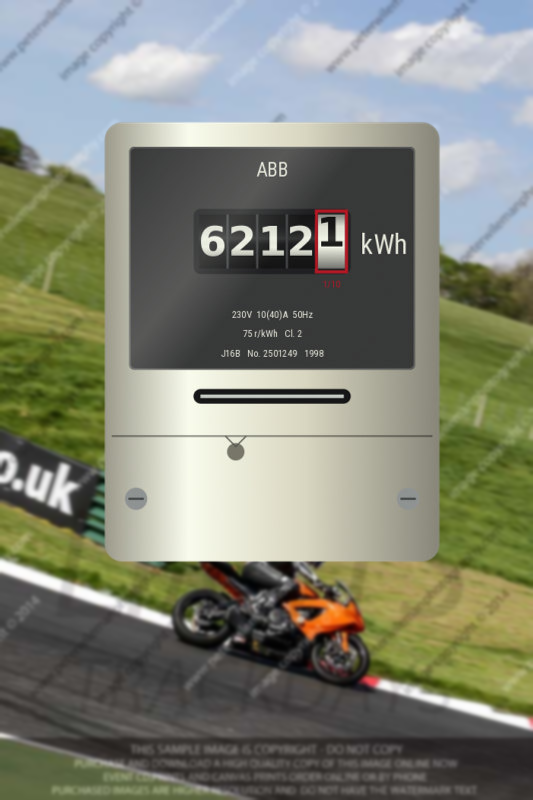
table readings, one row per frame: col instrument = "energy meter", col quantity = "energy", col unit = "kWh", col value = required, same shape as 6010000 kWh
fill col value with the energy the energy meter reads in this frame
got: 6212.1 kWh
